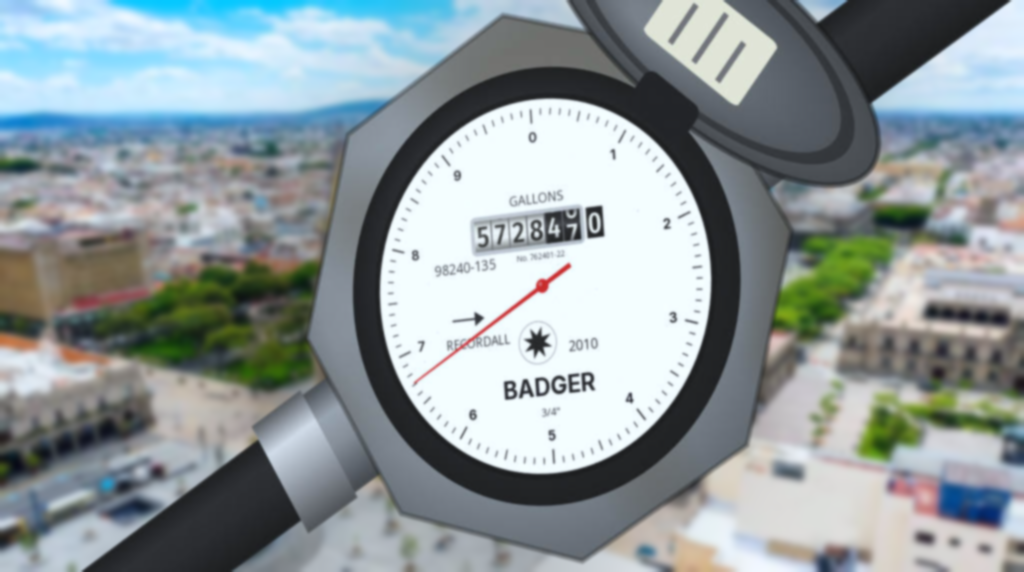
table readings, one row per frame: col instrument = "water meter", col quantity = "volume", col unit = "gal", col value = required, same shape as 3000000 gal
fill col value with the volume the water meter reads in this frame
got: 5728466.7 gal
